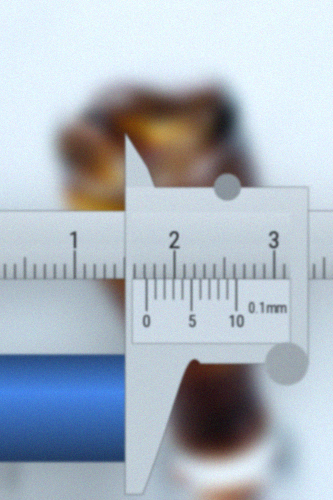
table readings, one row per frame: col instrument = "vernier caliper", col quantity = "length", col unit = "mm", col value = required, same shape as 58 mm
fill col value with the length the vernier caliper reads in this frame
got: 17.2 mm
